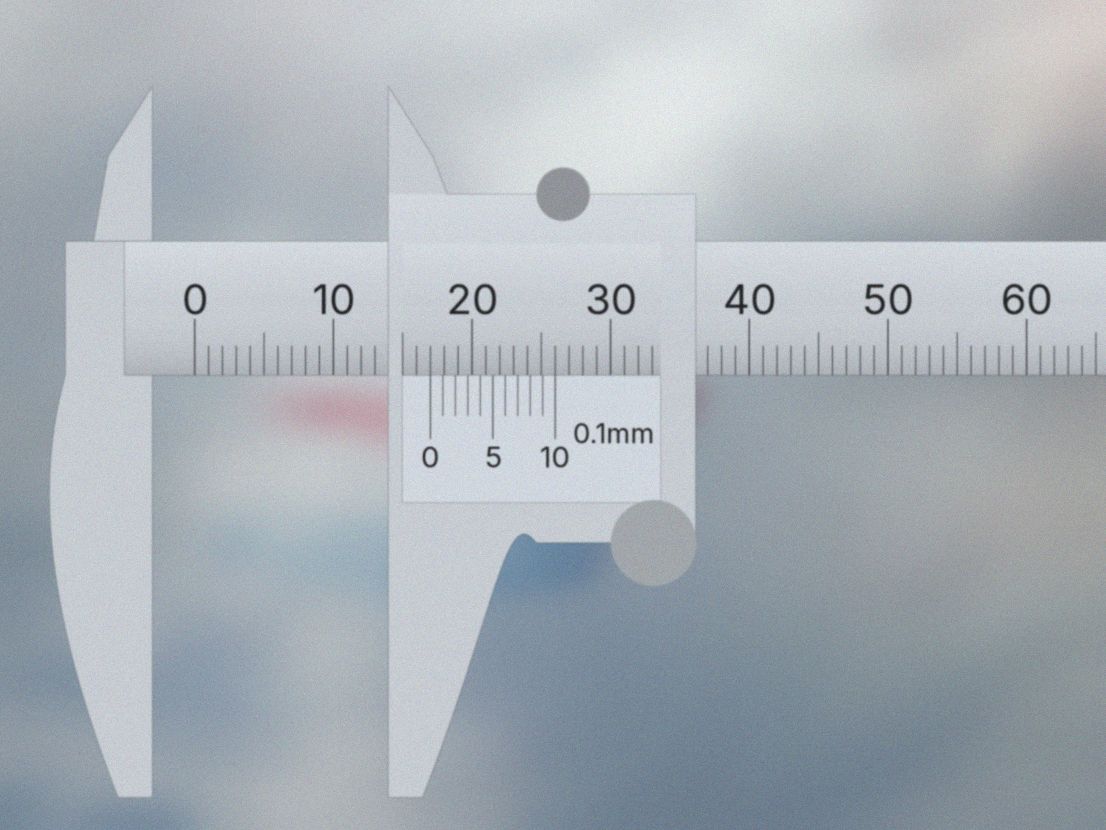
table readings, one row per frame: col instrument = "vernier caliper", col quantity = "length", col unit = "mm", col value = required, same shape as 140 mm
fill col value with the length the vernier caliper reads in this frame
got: 17.0 mm
